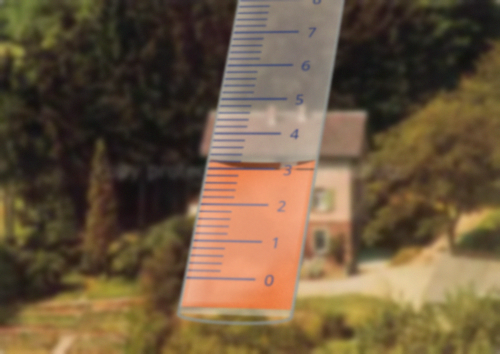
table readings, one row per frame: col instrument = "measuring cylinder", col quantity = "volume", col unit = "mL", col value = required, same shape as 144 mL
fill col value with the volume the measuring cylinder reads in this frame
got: 3 mL
